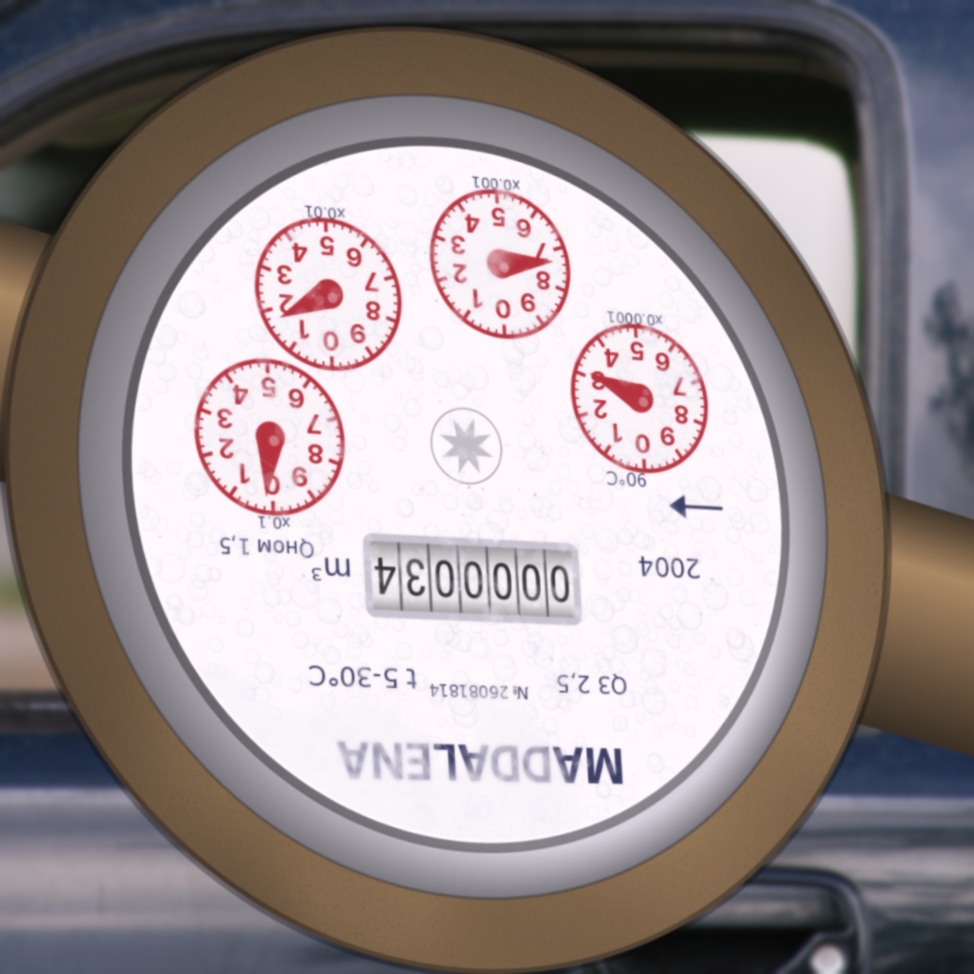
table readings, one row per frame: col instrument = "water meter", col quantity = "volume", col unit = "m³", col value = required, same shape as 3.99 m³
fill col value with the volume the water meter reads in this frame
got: 34.0173 m³
